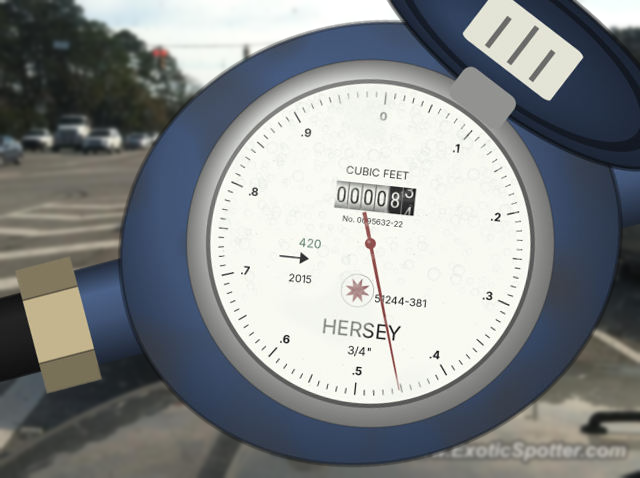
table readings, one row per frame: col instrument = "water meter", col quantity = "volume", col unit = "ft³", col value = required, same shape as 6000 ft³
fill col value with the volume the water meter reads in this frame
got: 83.45 ft³
